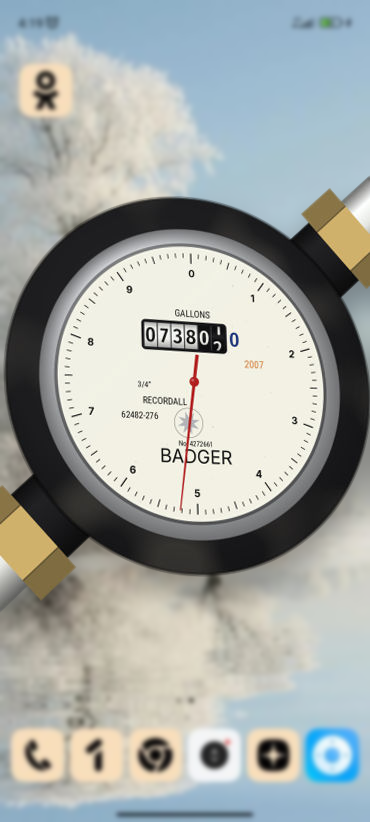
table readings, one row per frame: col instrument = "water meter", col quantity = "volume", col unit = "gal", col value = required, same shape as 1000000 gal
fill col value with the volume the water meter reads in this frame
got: 738015.2 gal
